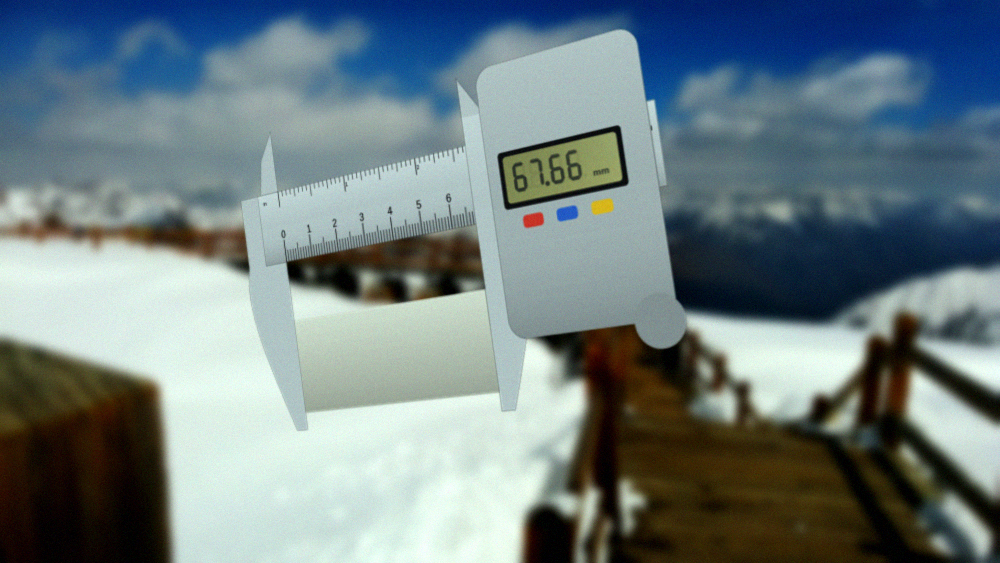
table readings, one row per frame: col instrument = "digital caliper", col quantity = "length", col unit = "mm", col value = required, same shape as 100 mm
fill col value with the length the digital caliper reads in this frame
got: 67.66 mm
